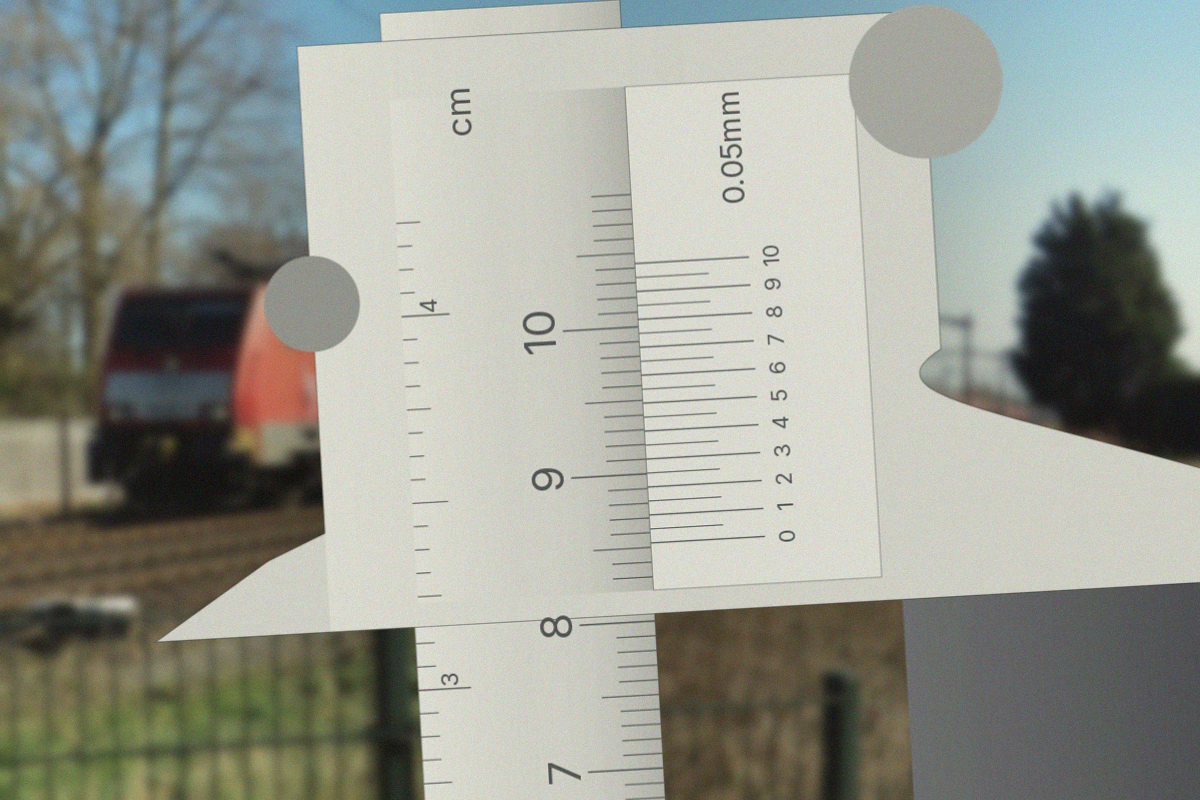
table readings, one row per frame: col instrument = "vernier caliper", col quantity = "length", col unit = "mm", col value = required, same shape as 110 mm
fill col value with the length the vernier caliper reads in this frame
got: 85.3 mm
